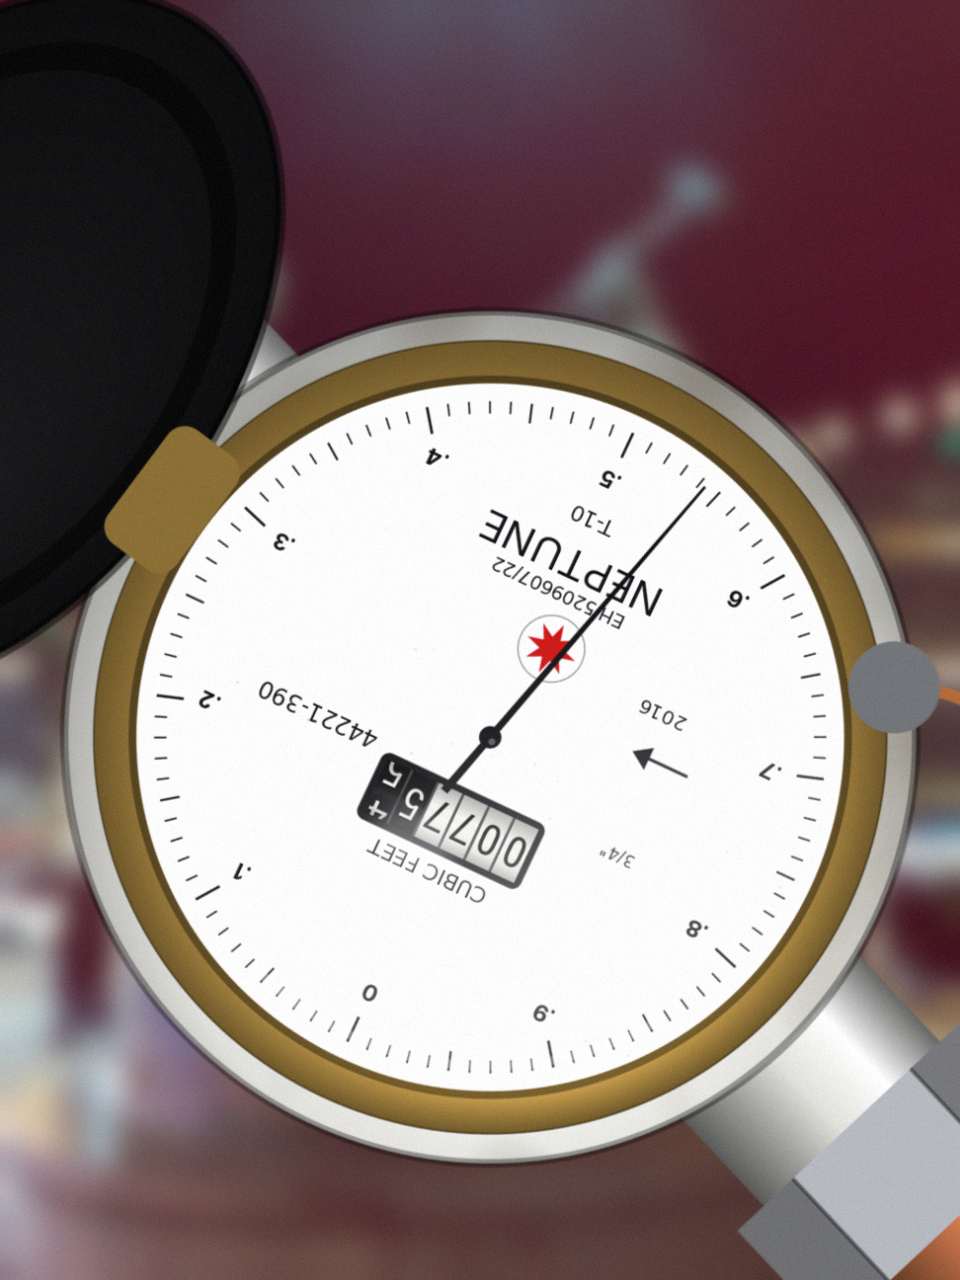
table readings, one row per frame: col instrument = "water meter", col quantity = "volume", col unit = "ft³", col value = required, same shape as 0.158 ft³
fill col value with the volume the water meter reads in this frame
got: 7754.54 ft³
